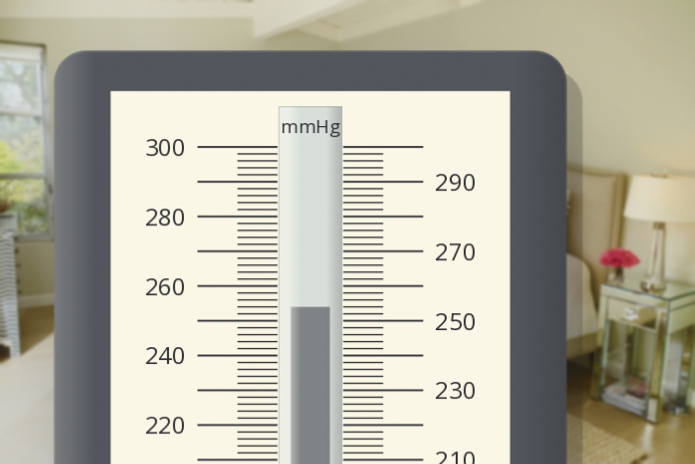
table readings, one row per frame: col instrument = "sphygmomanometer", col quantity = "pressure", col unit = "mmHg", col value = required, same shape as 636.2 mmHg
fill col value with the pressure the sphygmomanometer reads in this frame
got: 254 mmHg
